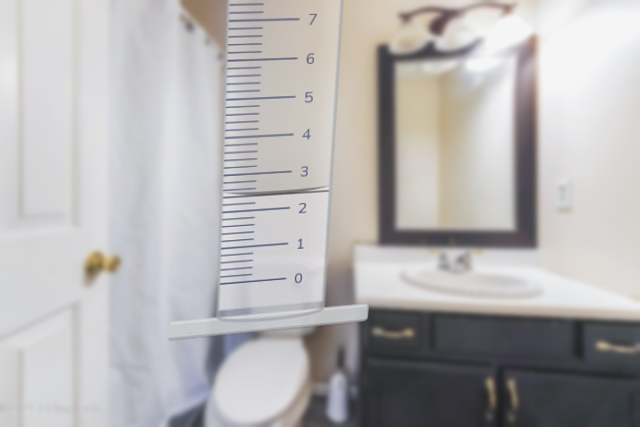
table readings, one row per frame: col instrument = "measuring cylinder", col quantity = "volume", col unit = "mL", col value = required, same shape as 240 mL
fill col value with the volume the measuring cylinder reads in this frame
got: 2.4 mL
